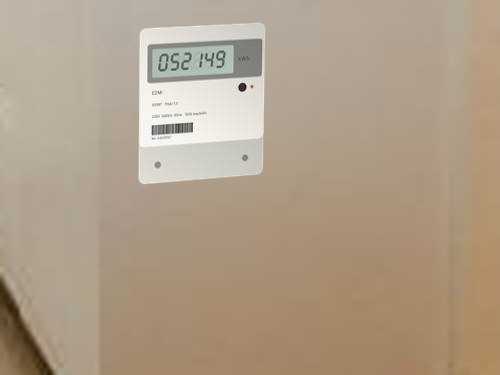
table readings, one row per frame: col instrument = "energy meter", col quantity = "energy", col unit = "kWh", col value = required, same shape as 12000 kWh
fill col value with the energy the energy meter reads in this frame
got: 52149 kWh
